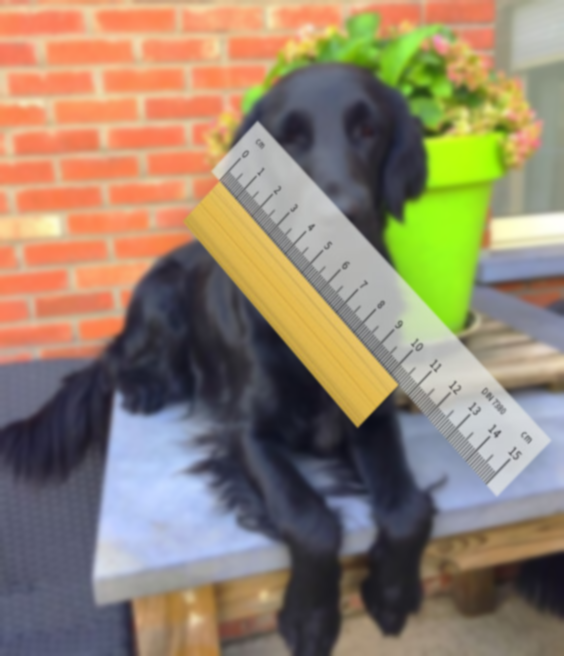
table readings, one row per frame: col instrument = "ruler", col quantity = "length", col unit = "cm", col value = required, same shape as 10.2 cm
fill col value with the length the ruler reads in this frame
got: 10.5 cm
